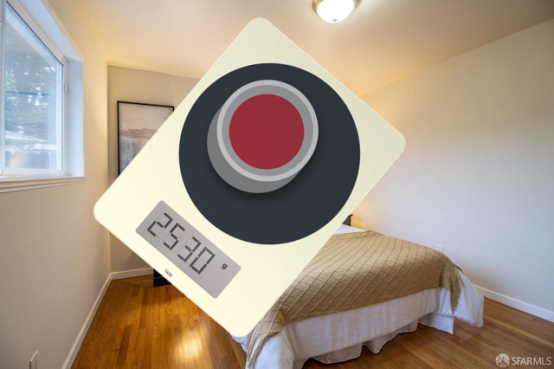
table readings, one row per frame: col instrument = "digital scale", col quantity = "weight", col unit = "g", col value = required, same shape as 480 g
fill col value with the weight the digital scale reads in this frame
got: 2530 g
